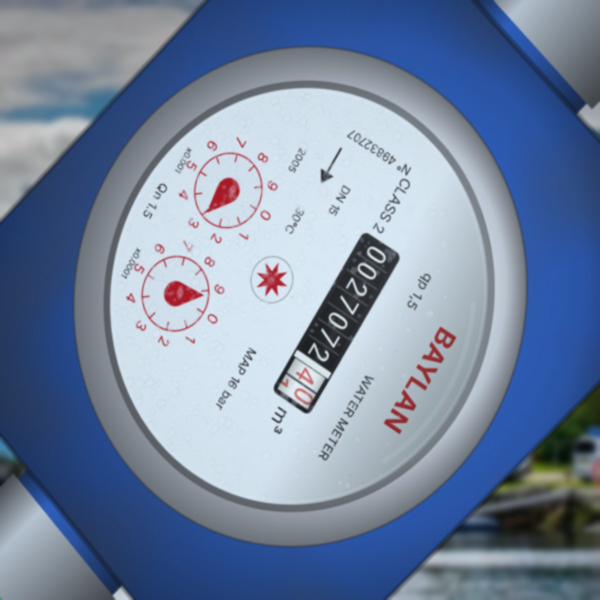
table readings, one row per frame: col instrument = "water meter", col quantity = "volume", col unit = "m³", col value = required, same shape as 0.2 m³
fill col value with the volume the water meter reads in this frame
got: 27072.4029 m³
